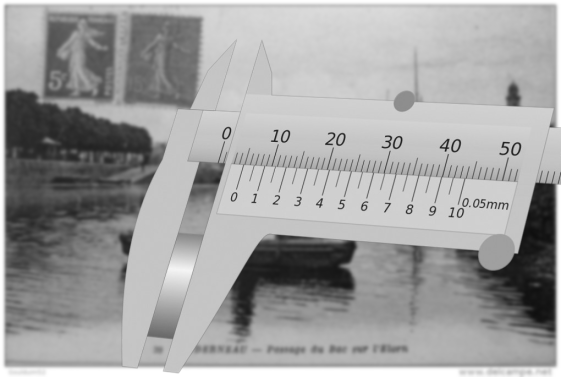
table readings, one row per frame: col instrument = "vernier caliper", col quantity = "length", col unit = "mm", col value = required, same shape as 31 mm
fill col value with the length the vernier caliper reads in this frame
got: 4.8 mm
